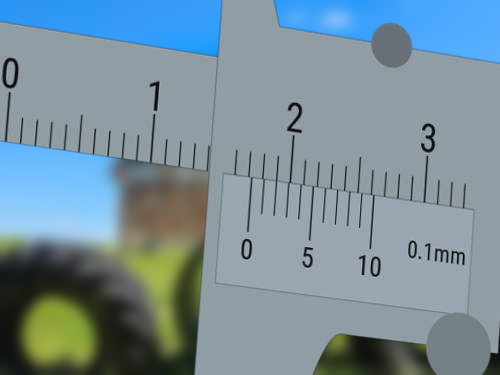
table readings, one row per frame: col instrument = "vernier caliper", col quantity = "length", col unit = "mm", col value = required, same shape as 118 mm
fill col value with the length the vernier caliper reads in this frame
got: 17.2 mm
